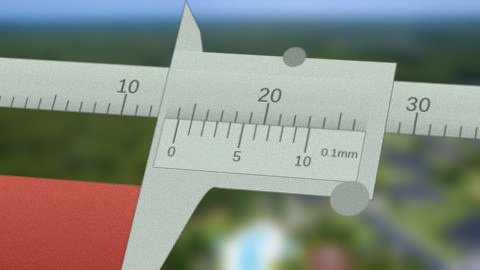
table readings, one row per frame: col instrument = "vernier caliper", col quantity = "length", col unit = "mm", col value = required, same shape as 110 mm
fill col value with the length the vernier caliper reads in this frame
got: 14.1 mm
